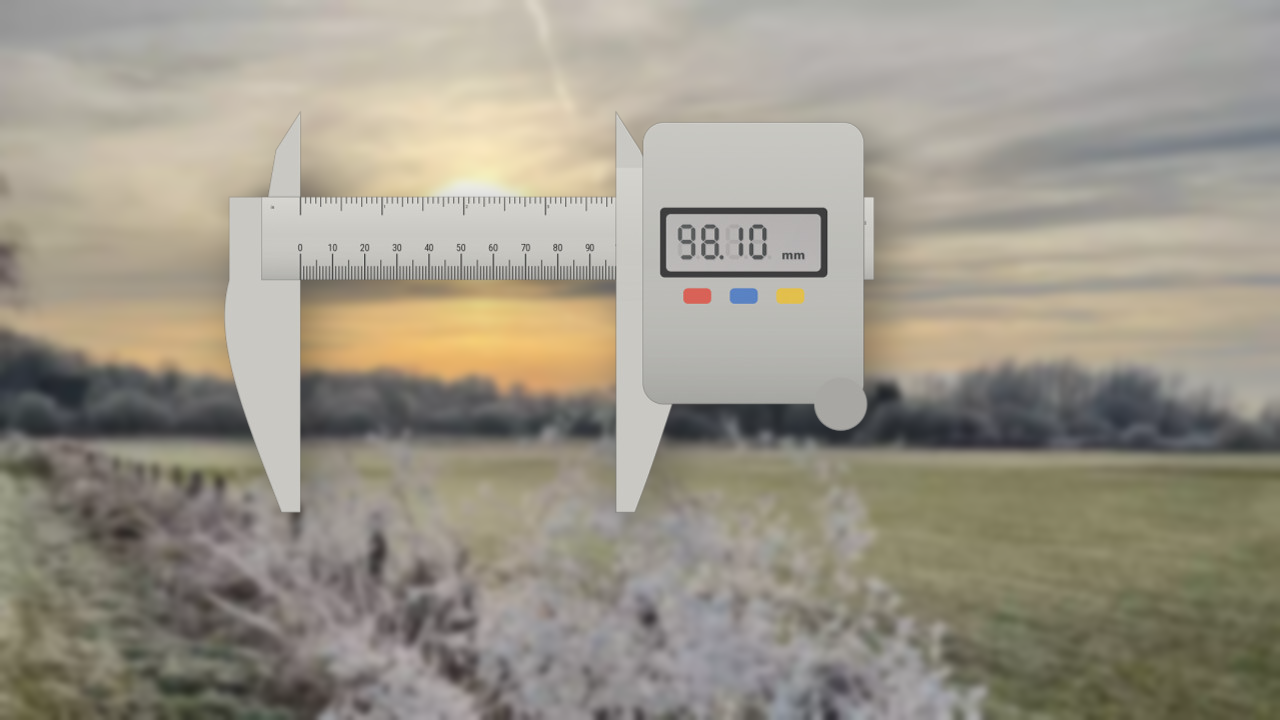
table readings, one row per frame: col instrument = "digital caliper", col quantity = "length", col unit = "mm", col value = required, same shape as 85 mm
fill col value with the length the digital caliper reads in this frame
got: 98.10 mm
